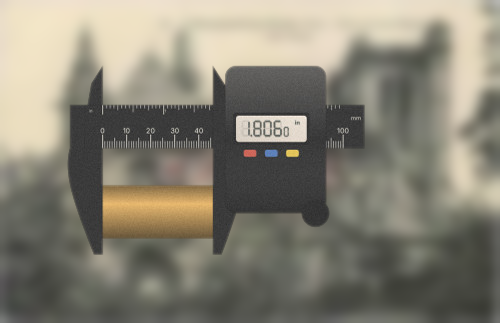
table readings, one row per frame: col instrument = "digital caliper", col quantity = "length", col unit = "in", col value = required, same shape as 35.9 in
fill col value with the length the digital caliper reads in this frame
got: 1.8060 in
